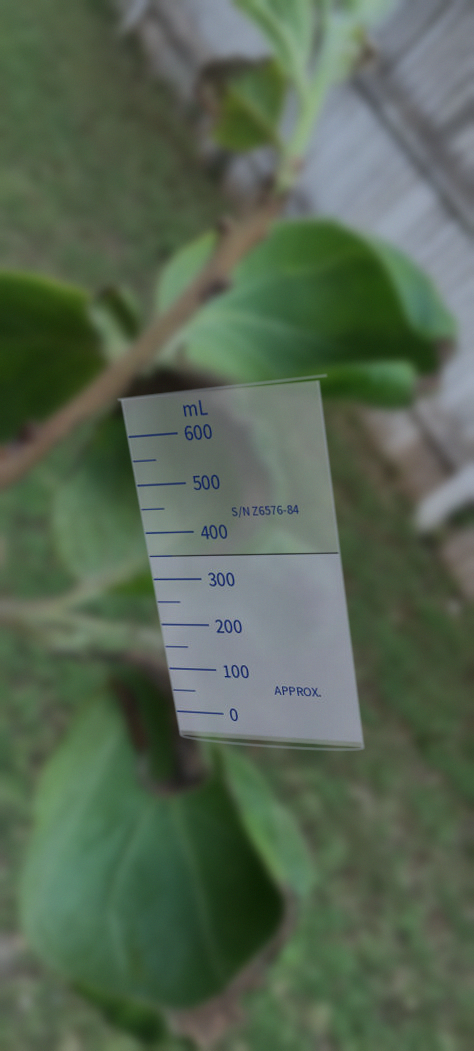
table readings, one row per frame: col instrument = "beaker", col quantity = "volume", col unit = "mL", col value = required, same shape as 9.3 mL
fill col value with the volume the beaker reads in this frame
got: 350 mL
